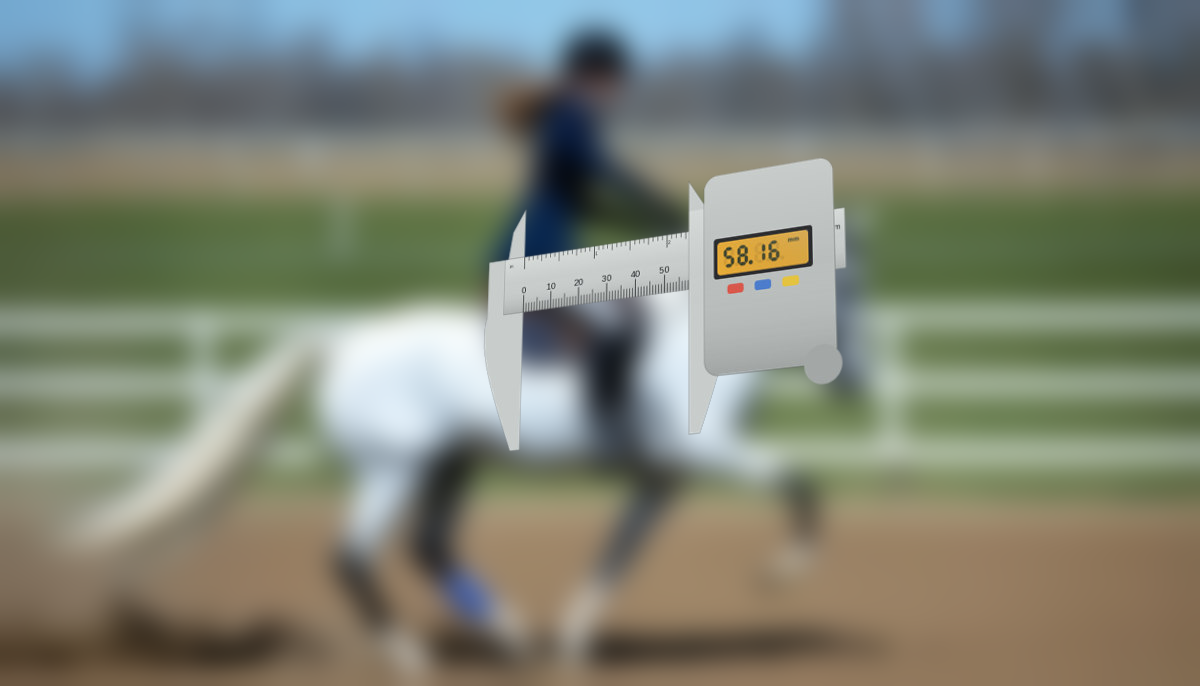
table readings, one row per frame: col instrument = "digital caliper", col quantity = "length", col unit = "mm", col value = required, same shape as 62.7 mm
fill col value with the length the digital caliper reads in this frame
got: 58.16 mm
